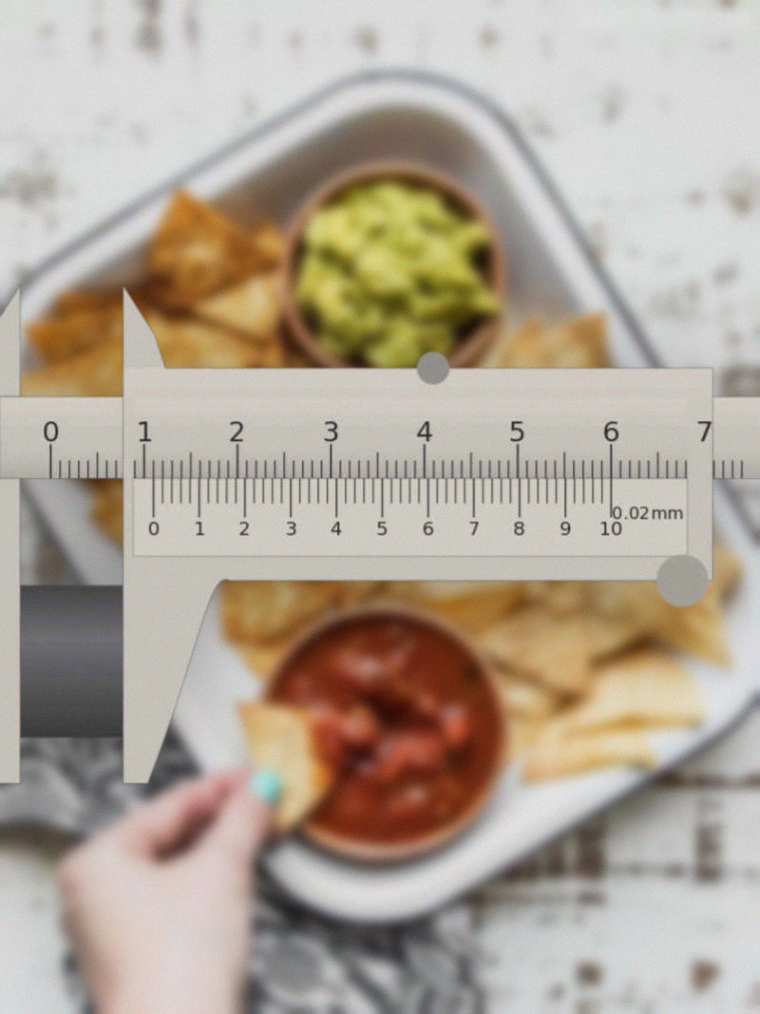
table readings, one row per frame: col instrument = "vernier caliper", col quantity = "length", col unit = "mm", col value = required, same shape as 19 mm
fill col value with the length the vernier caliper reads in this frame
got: 11.0 mm
